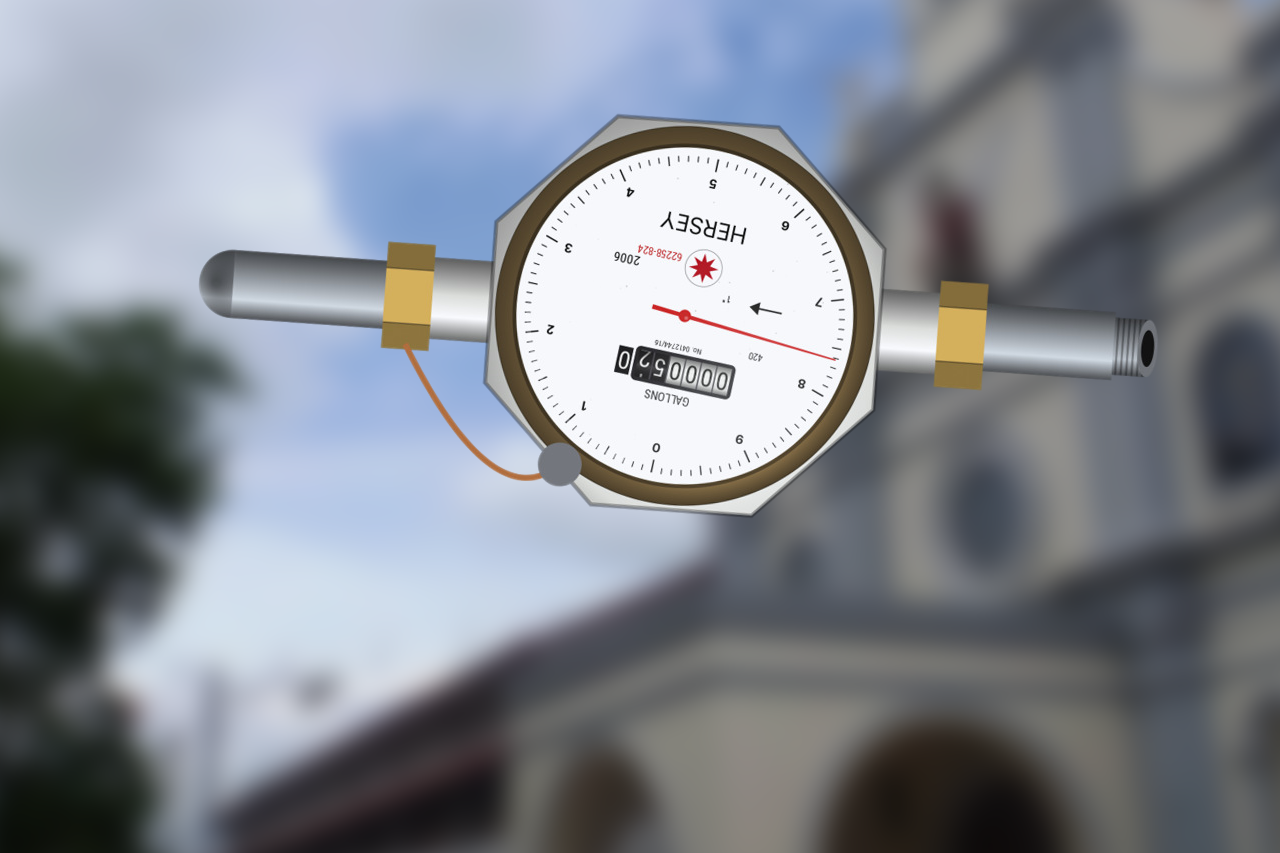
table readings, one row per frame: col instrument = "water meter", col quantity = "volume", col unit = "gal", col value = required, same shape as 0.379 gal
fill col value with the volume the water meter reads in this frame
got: 517.6 gal
